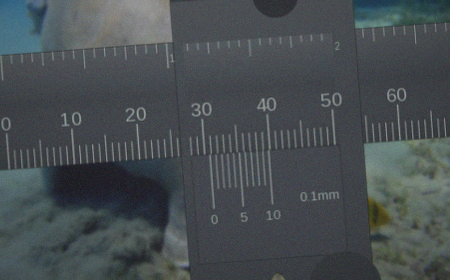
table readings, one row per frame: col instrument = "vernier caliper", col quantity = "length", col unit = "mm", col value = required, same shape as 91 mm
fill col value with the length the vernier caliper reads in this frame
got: 30.8 mm
